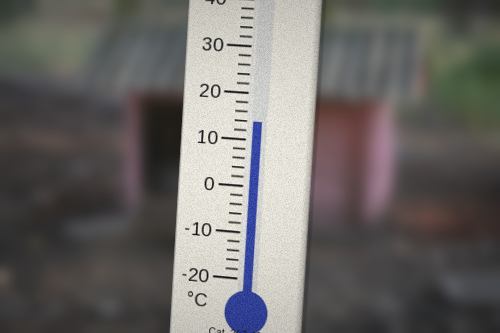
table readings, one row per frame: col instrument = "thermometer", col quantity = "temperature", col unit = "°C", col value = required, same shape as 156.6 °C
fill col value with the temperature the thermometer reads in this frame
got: 14 °C
